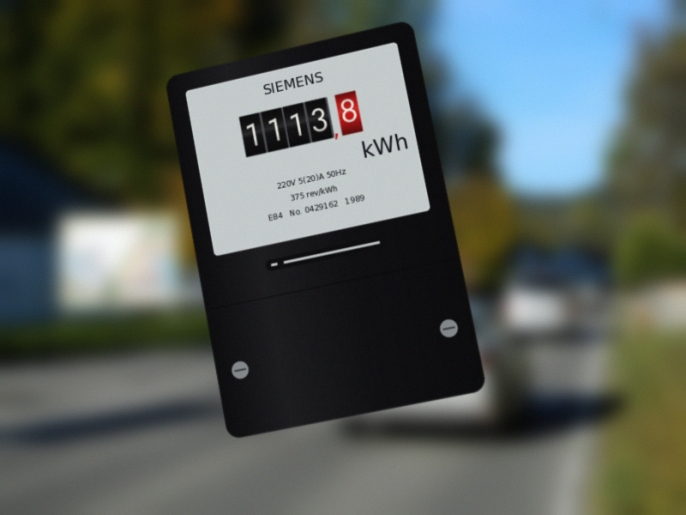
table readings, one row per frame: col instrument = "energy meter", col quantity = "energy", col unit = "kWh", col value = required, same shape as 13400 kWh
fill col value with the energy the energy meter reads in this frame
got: 1113.8 kWh
